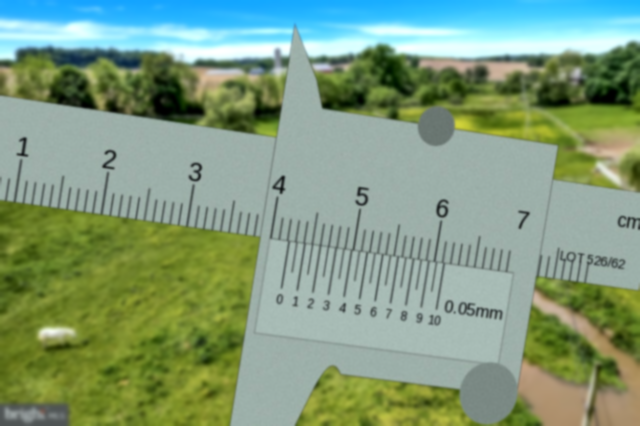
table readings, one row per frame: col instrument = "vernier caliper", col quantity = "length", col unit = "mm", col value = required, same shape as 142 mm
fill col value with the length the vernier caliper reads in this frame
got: 42.2 mm
